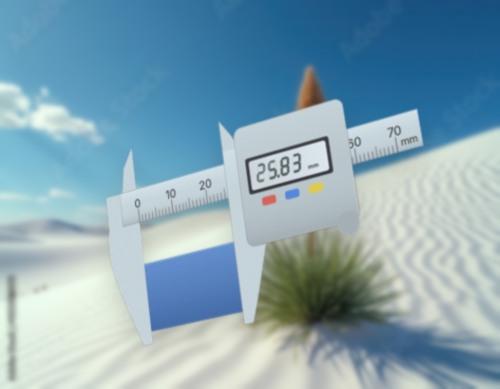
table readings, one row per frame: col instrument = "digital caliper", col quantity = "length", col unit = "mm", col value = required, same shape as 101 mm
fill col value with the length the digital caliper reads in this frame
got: 25.83 mm
